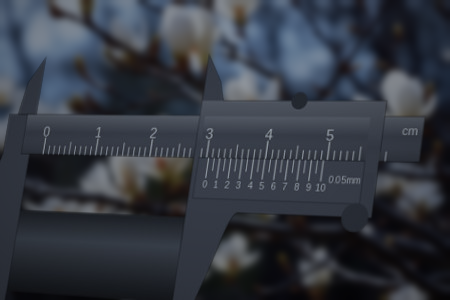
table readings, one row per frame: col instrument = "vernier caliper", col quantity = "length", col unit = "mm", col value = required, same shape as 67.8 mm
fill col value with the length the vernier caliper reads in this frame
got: 30.4 mm
